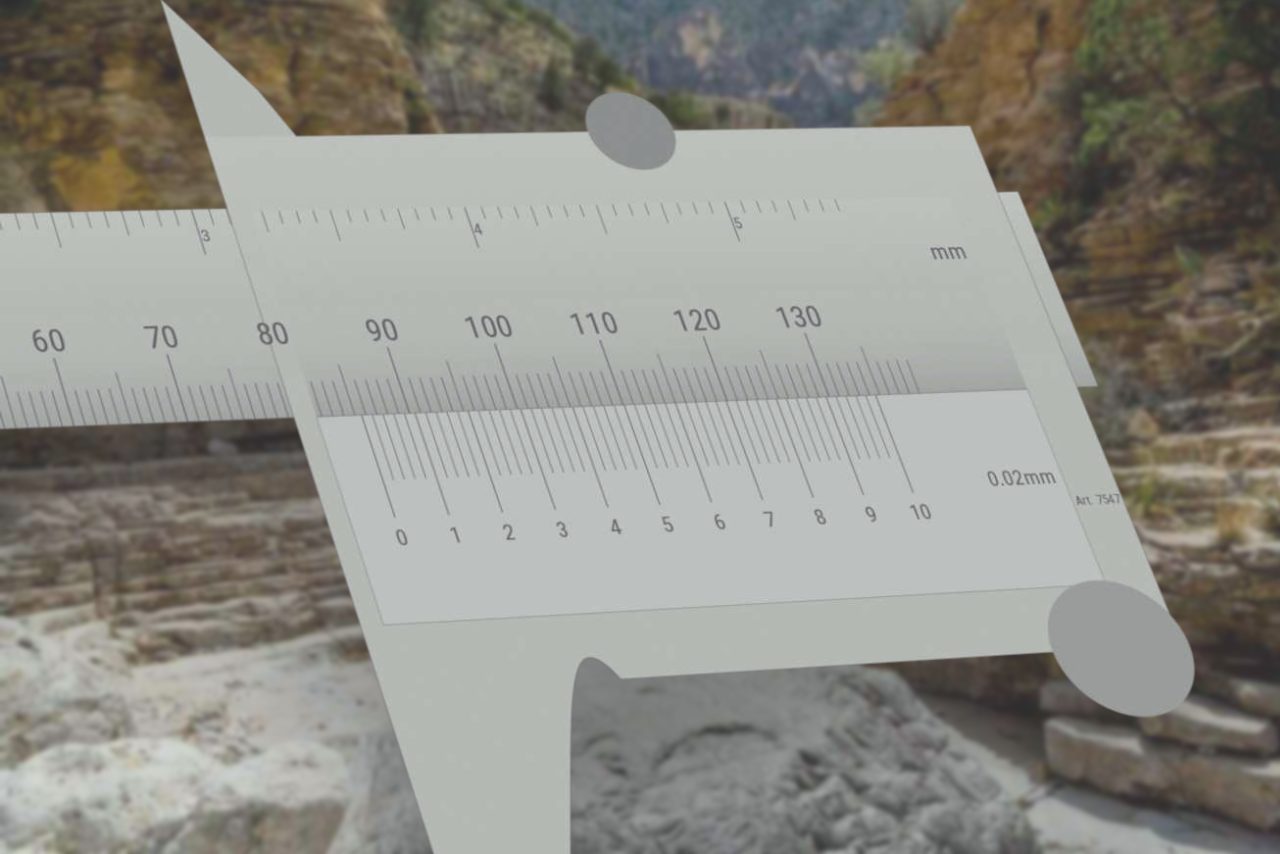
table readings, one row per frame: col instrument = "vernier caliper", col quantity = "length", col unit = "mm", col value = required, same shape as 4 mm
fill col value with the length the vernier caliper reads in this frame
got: 85.6 mm
